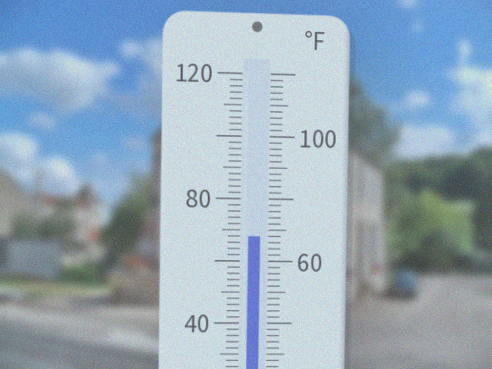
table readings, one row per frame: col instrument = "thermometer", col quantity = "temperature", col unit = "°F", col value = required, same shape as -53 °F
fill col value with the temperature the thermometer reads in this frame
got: 68 °F
